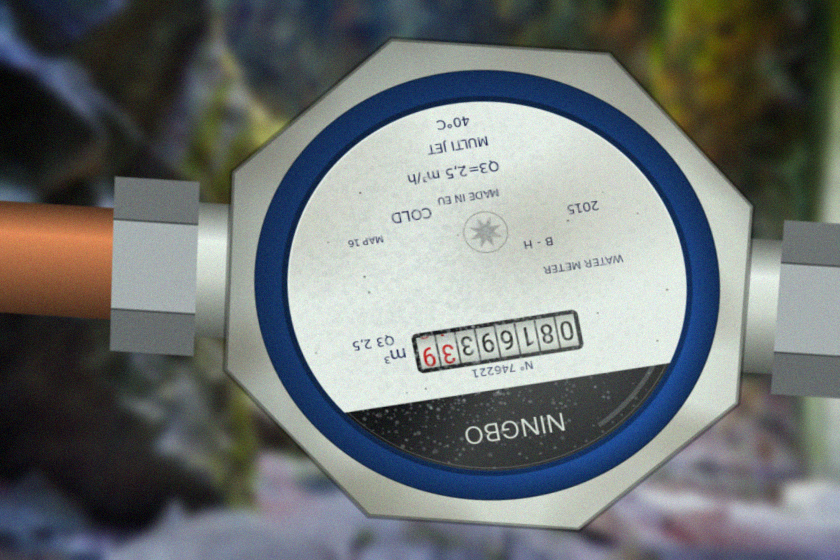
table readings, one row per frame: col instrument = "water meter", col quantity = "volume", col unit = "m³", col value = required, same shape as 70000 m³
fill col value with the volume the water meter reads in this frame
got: 81693.39 m³
